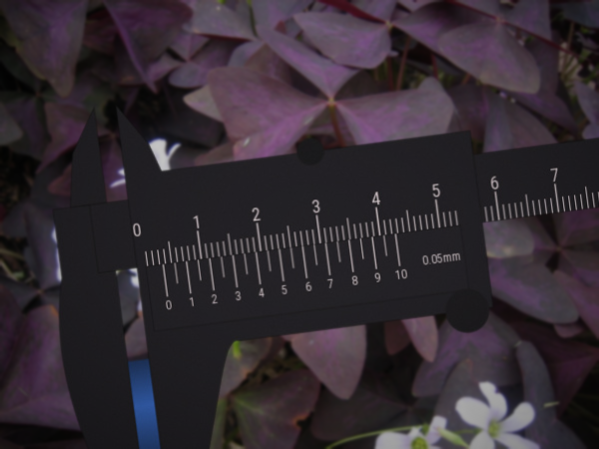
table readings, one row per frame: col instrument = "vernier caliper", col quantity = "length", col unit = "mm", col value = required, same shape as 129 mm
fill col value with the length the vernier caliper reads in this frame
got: 3.6 mm
